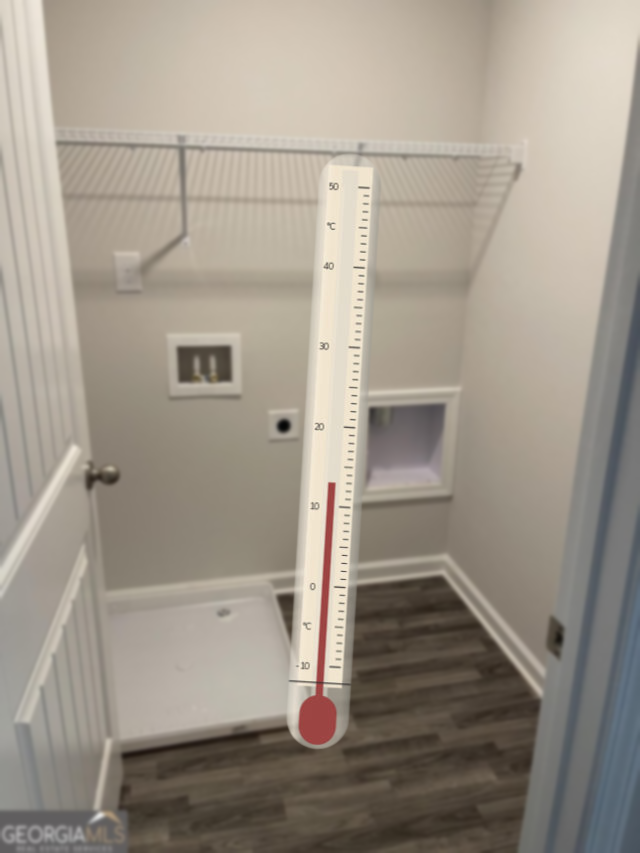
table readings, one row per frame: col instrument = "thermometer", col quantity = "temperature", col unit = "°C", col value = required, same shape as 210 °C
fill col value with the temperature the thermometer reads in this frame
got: 13 °C
